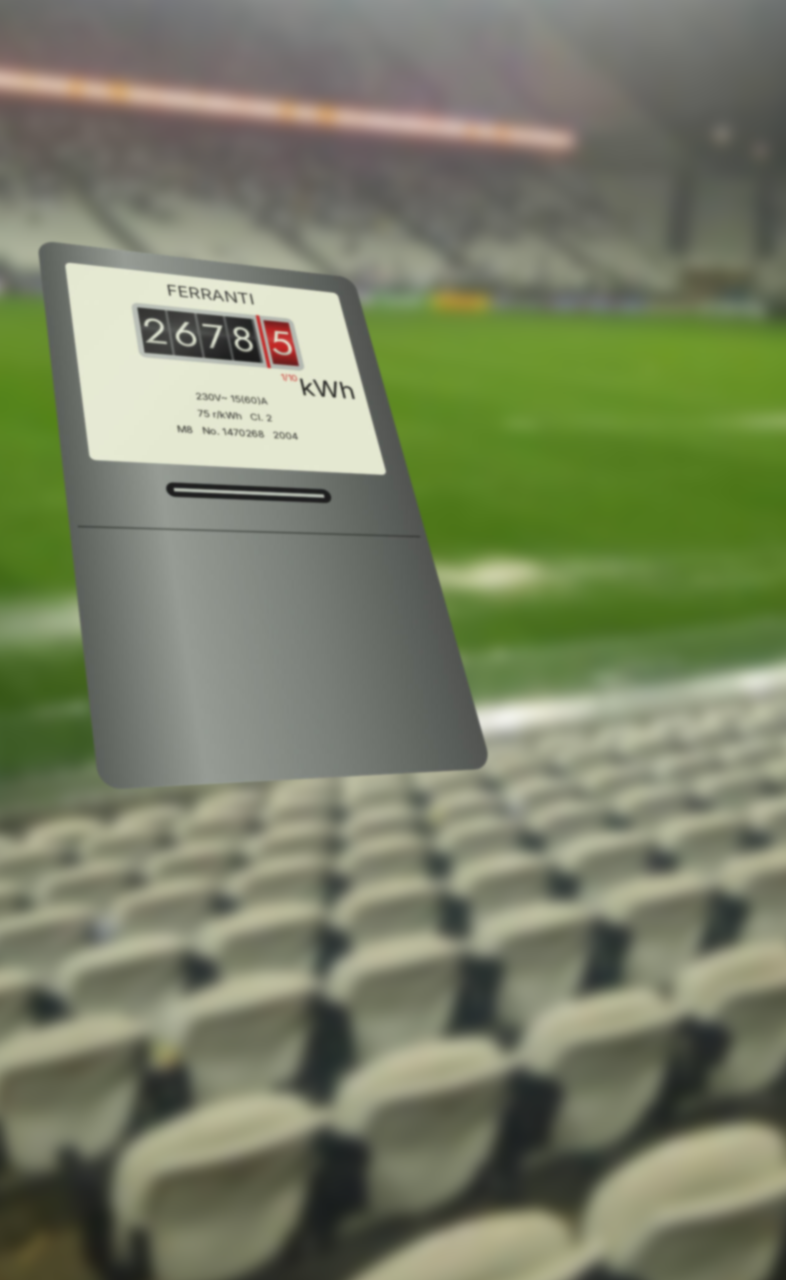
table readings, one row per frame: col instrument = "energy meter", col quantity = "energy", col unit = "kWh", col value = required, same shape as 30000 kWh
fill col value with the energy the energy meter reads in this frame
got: 2678.5 kWh
